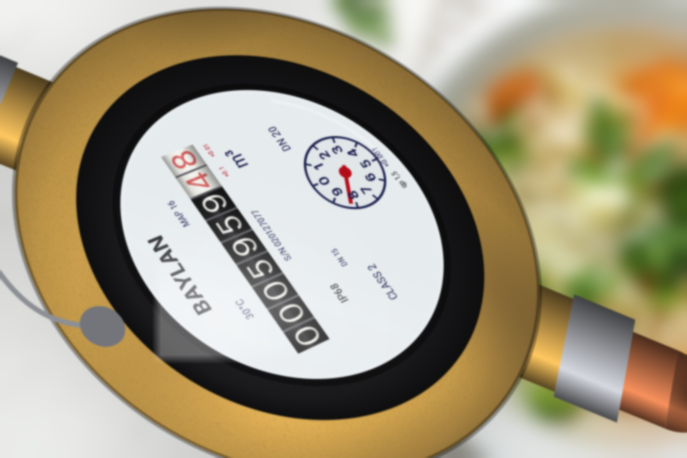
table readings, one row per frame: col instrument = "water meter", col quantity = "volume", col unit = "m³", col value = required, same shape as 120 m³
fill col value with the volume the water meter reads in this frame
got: 5959.488 m³
